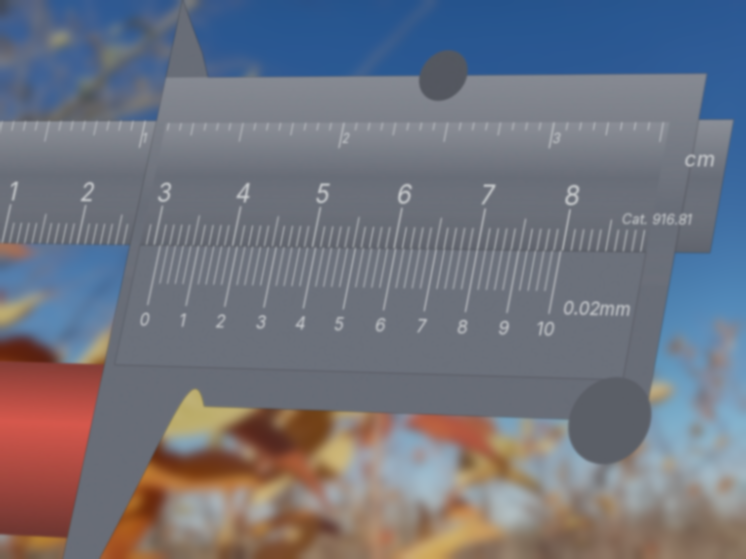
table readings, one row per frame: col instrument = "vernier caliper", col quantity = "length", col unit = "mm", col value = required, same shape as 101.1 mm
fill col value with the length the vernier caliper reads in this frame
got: 30.8 mm
